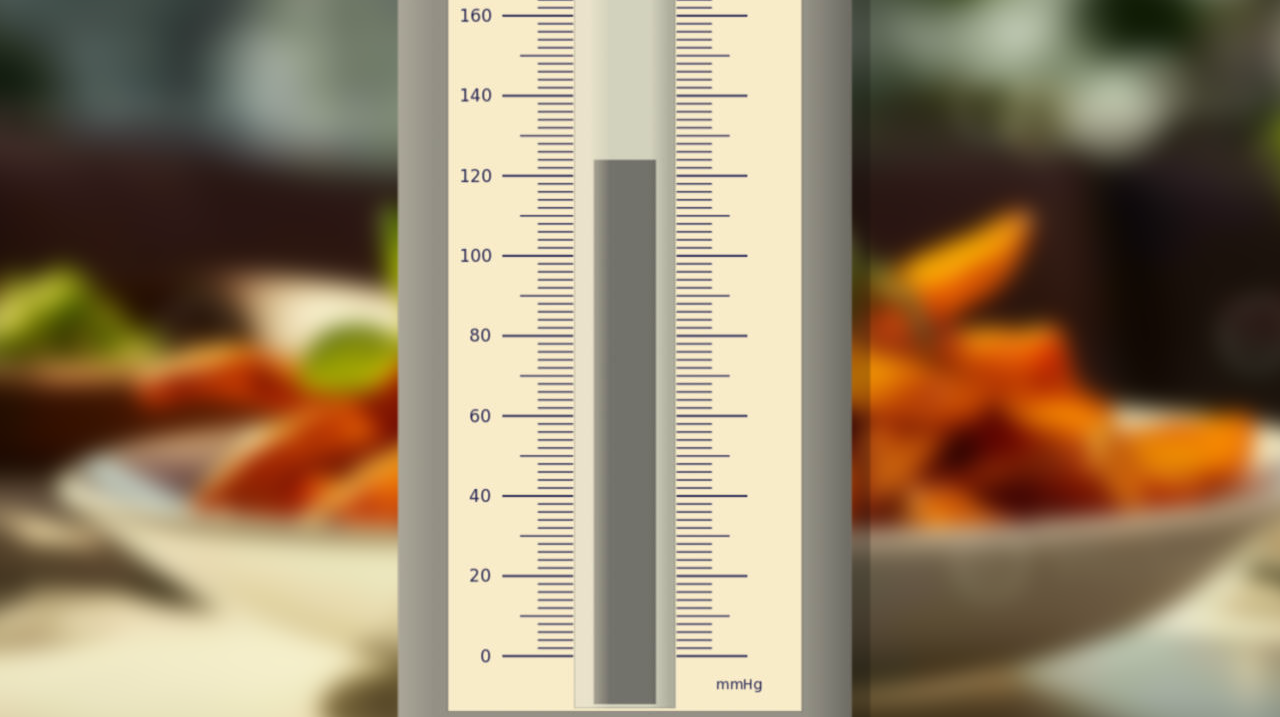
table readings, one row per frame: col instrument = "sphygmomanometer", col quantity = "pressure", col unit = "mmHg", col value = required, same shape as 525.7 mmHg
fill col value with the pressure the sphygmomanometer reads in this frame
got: 124 mmHg
